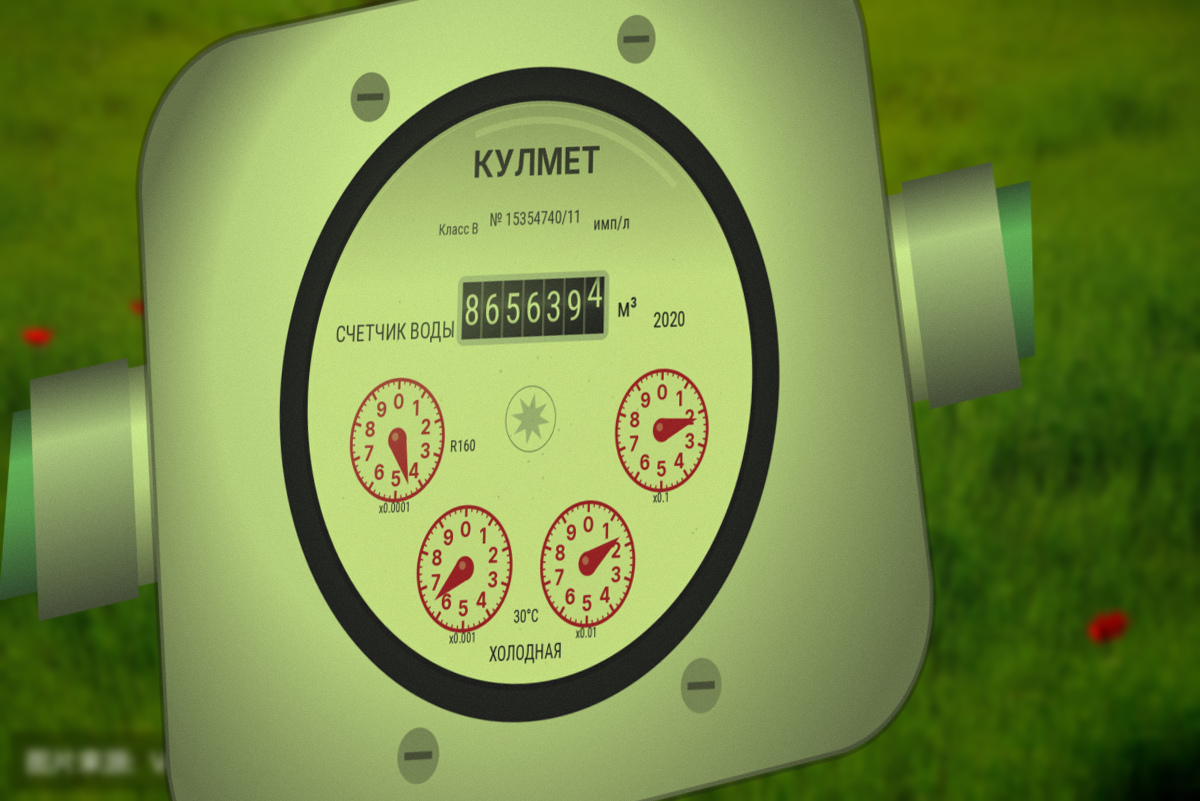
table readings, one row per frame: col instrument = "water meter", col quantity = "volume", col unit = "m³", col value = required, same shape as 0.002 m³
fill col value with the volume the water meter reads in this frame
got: 8656394.2164 m³
